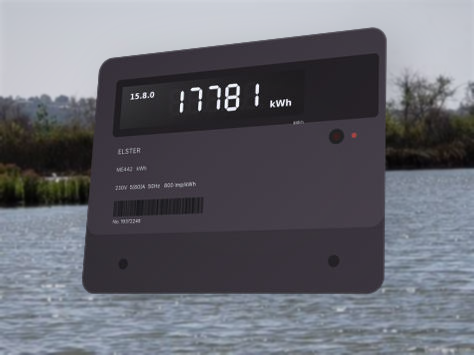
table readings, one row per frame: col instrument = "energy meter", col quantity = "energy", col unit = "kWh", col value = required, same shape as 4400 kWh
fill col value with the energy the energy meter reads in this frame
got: 17781 kWh
